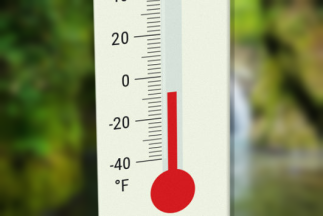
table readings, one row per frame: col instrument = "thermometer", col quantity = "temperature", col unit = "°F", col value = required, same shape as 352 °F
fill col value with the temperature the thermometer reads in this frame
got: -8 °F
